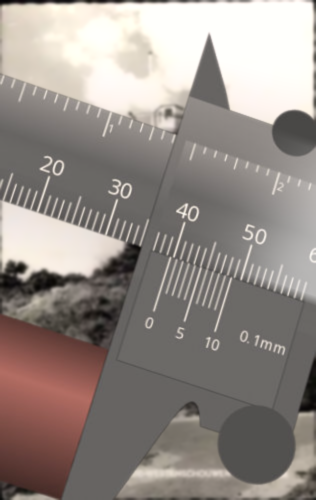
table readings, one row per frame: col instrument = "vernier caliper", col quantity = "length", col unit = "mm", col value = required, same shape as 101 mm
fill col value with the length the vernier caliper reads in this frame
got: 39.6 mm
